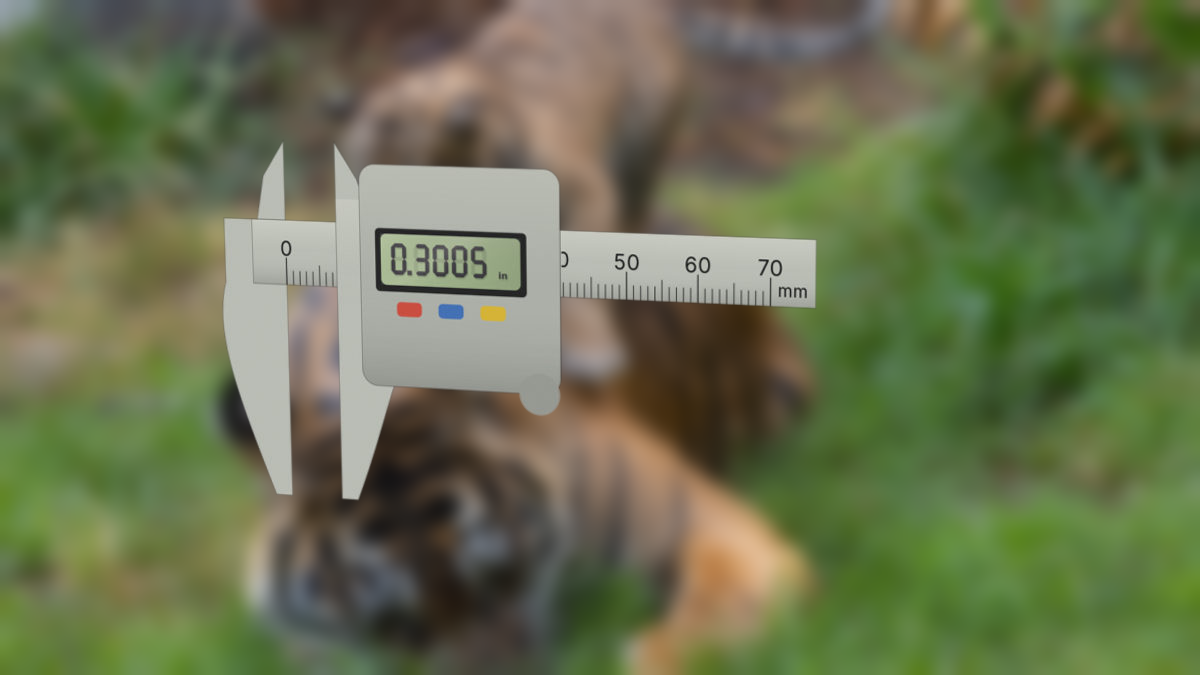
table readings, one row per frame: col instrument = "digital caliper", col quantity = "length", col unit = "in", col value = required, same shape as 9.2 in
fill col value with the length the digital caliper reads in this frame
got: 0.3005 in
